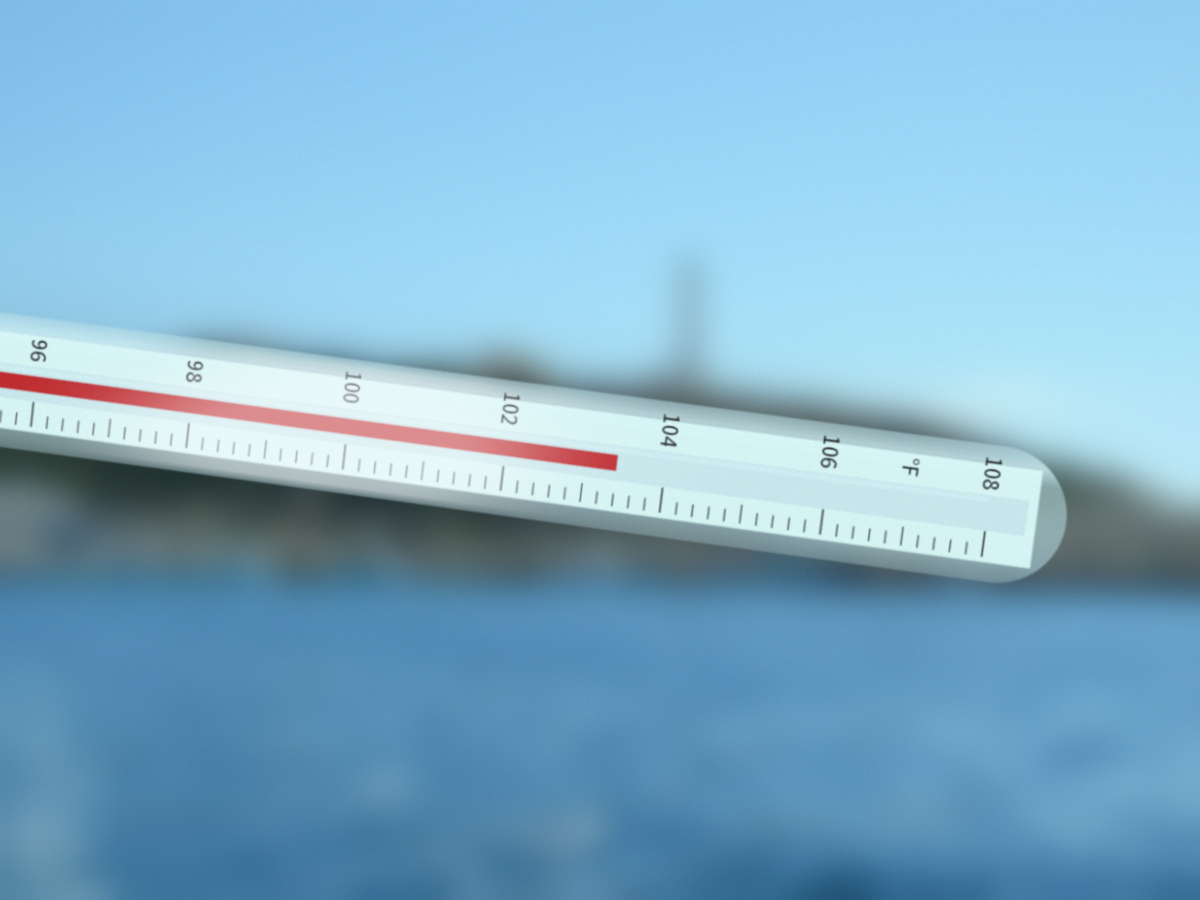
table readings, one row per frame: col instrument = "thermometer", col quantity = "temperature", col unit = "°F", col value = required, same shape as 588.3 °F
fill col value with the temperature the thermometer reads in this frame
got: 103.4 °F
